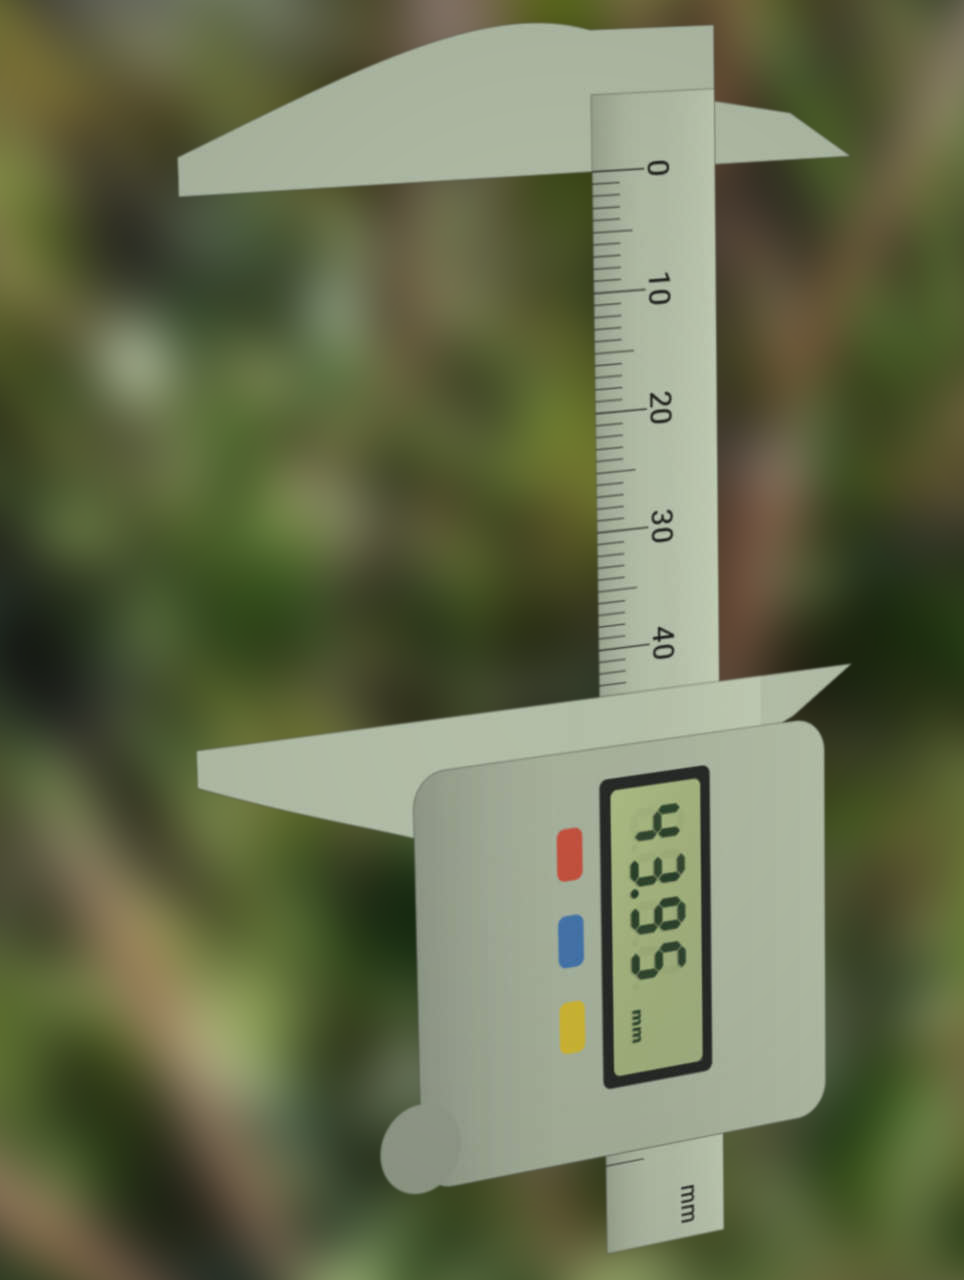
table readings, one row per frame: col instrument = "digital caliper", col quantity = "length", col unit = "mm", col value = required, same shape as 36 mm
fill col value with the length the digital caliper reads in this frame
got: 43.95 mm
